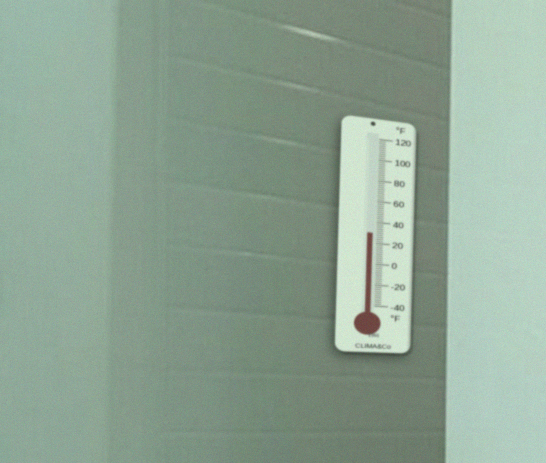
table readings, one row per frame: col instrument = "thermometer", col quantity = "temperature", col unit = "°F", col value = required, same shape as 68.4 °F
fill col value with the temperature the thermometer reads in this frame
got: 30 °F
